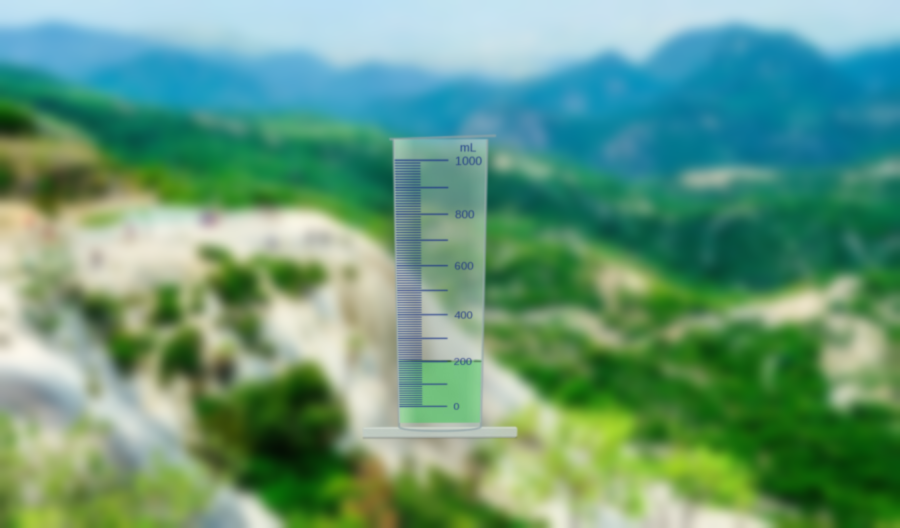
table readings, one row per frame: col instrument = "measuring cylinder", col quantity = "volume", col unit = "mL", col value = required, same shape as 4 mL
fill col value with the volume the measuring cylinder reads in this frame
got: 200 mL
